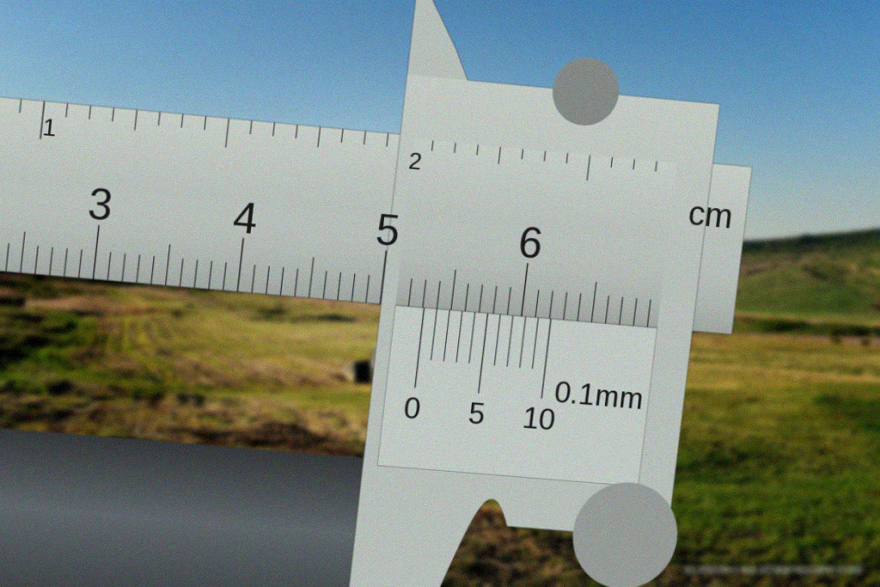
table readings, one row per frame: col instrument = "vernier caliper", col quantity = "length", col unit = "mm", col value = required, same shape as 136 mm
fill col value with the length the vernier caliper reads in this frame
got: 53.1 mm
